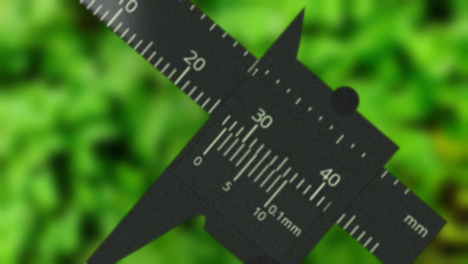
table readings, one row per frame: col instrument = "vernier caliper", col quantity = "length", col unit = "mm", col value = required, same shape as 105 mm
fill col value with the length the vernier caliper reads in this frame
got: 27.6 mm
